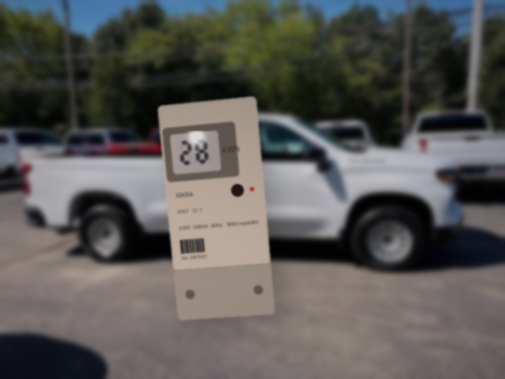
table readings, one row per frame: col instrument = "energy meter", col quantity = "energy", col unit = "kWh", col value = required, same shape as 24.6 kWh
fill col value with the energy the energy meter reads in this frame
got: 28 kWh
